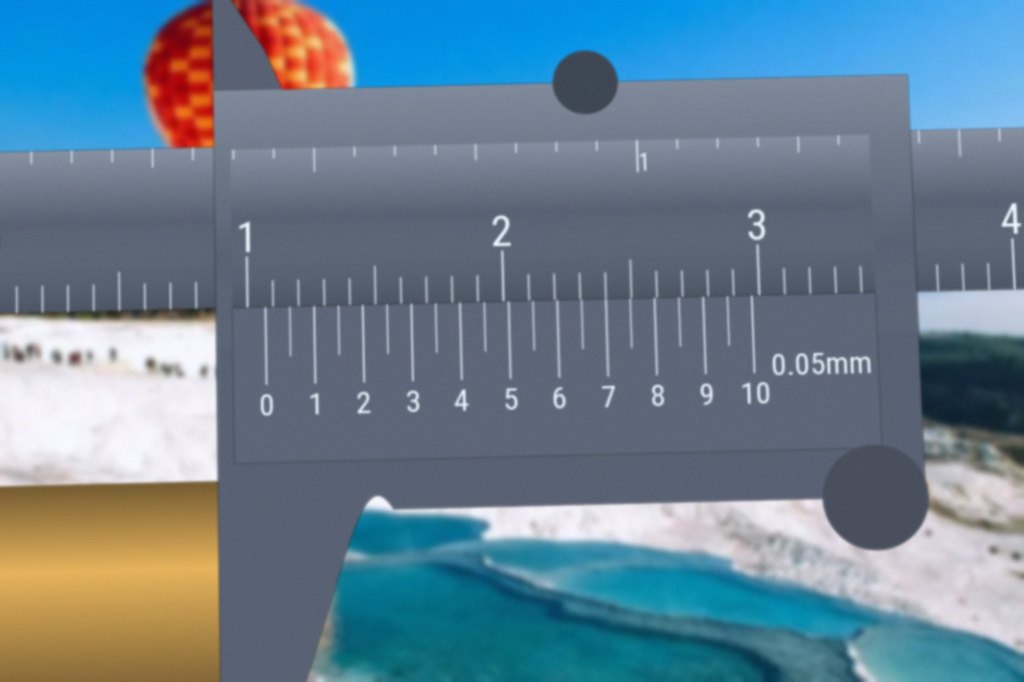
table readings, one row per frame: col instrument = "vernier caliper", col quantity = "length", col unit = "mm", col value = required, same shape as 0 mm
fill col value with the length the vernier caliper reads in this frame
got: 10.7 mm
